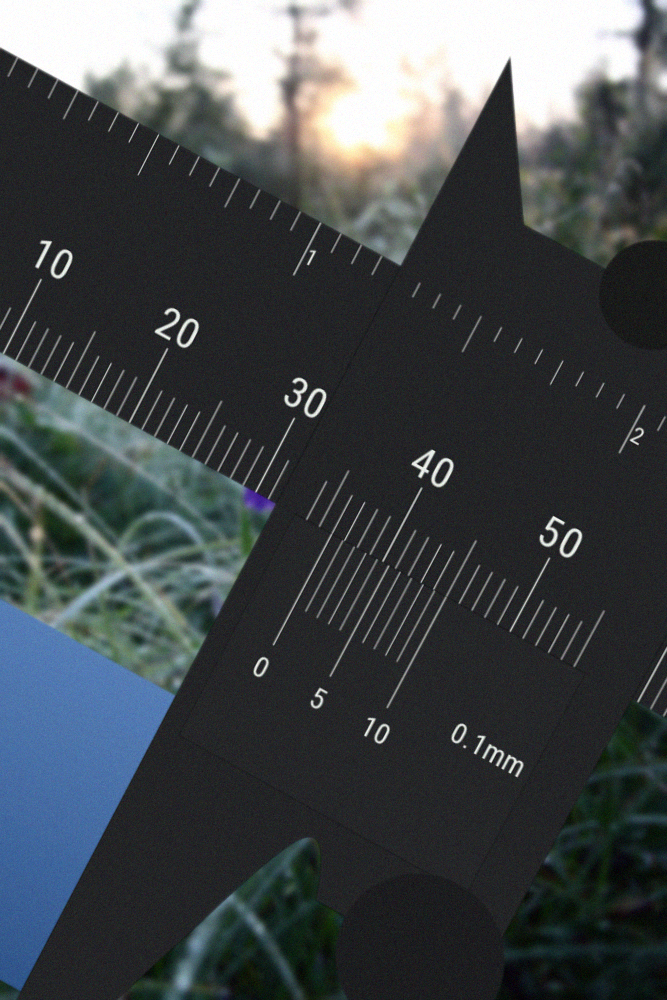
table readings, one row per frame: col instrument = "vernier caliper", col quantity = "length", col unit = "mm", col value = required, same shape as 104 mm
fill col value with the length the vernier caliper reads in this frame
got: 36.0 mm
